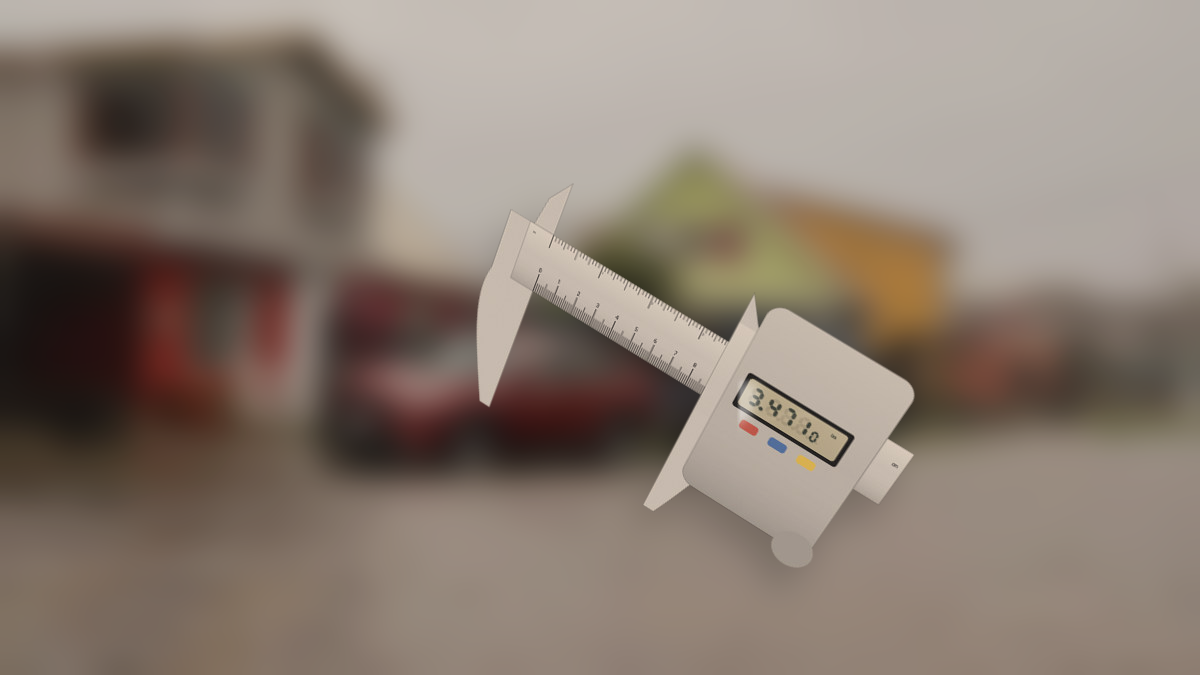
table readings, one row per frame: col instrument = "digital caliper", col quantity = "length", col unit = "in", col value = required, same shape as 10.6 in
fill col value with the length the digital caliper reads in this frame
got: 3.4710 in
